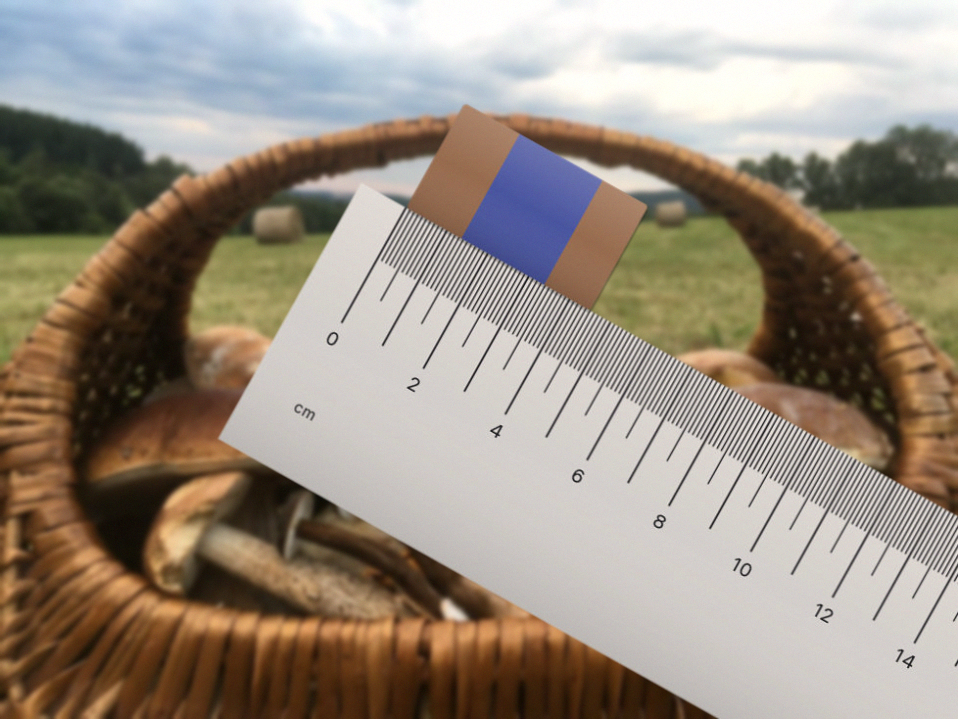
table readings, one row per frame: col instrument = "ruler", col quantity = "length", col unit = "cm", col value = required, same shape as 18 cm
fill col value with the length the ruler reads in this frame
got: 4.5 cm
